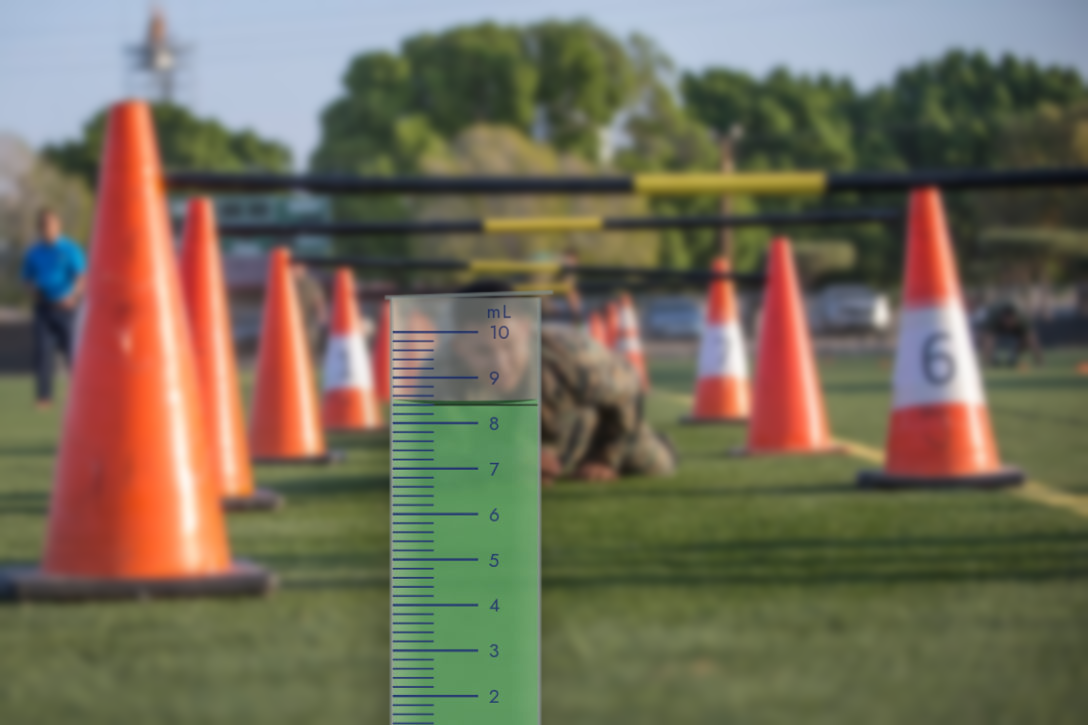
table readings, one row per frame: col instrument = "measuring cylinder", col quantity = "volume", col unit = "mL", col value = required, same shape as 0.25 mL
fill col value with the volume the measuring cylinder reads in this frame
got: 8.4 mL
